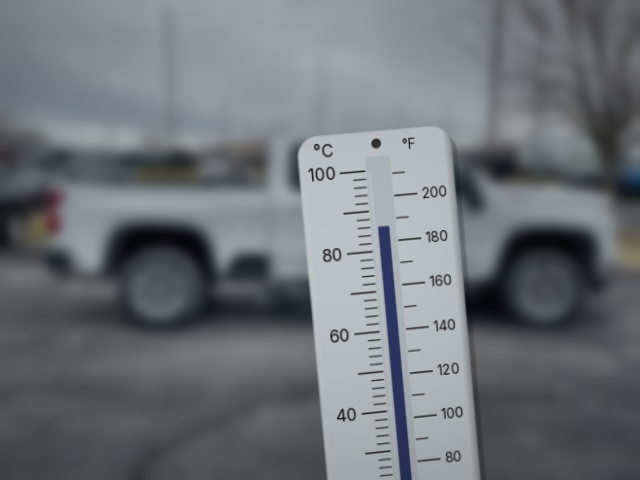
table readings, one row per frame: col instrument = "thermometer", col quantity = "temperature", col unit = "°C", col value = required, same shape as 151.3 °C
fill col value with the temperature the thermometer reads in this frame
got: 86 °C
